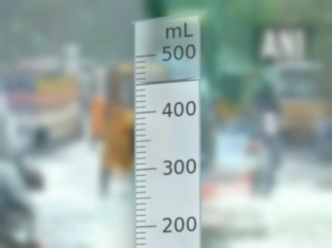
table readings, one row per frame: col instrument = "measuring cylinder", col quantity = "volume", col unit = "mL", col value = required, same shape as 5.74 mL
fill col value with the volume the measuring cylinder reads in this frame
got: 450 mL
